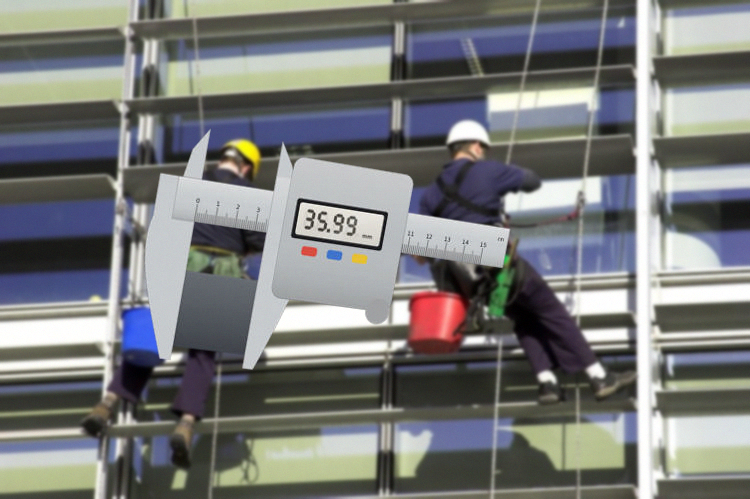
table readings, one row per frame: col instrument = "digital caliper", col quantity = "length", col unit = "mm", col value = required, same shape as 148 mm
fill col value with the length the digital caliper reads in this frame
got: 35.99 mm
